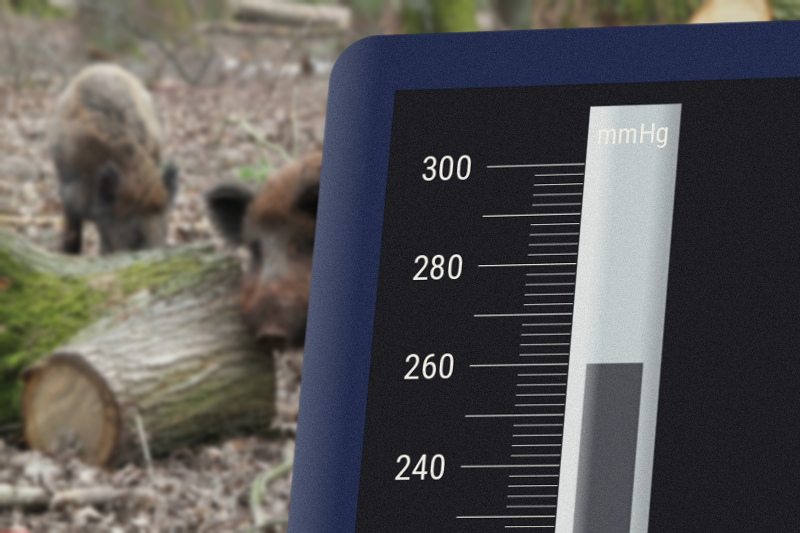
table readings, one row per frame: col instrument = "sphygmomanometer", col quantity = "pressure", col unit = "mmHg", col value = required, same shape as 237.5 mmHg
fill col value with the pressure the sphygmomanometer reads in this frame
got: 260 mmHg
